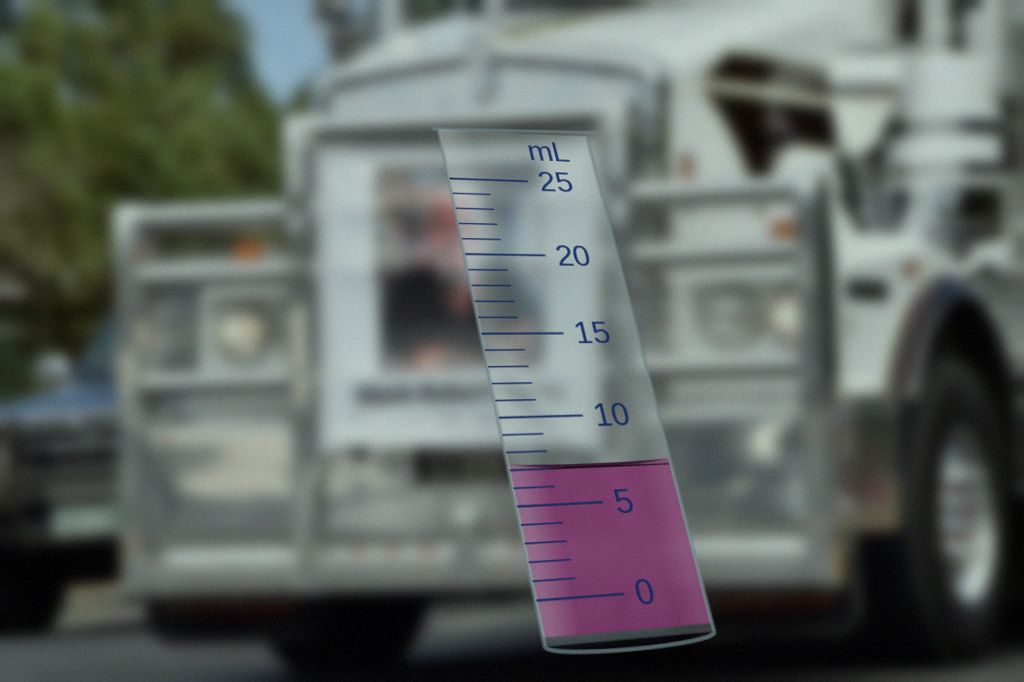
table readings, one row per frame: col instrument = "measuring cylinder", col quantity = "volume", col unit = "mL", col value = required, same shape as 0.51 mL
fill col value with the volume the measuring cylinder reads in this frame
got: 7 mL
